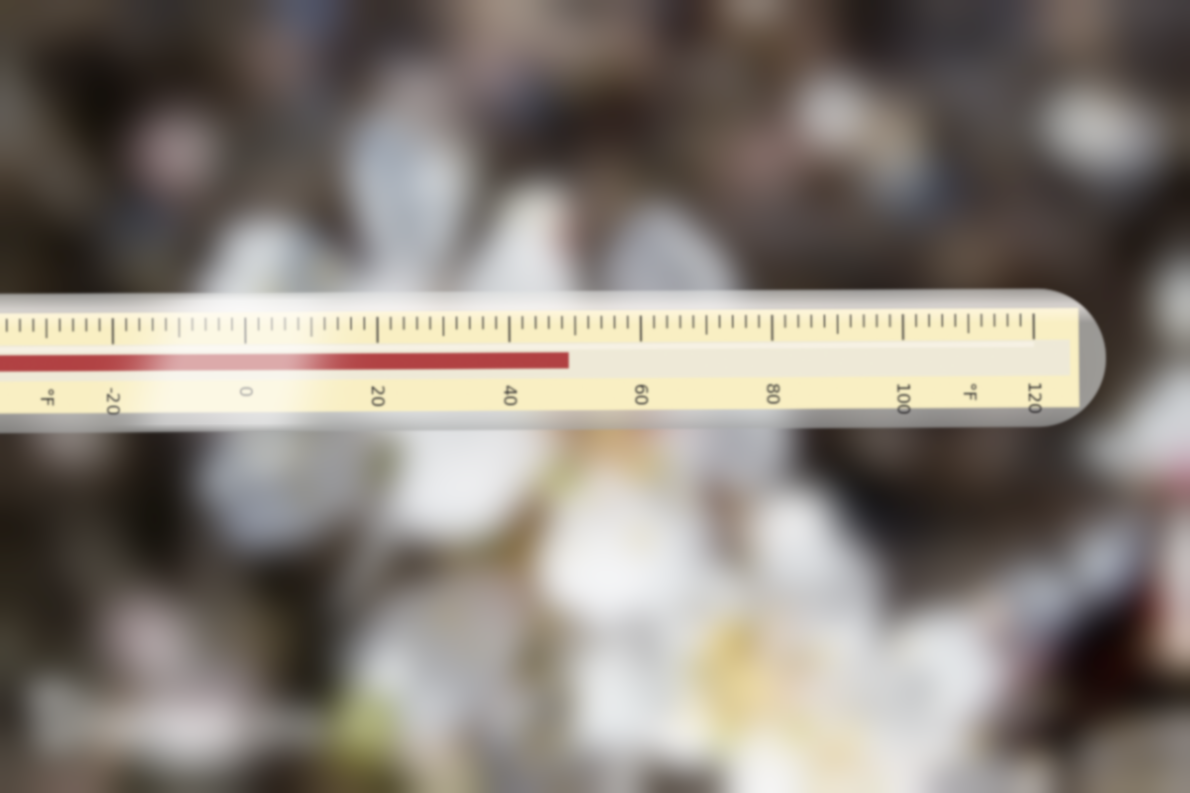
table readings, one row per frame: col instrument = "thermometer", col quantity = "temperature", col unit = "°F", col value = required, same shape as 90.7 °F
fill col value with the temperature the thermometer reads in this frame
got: 49 °F
